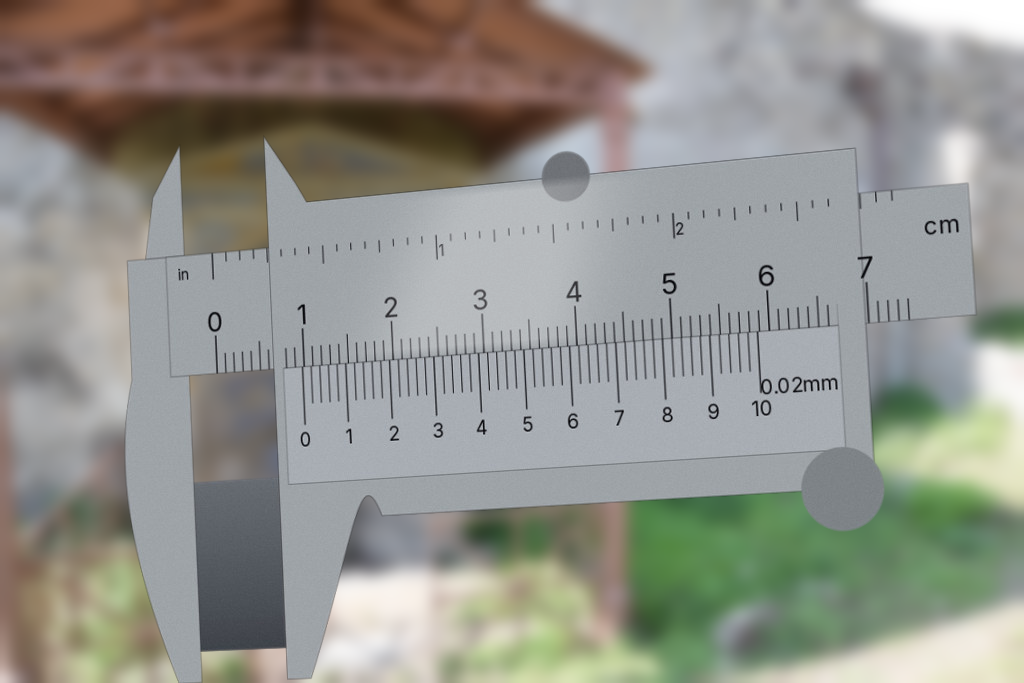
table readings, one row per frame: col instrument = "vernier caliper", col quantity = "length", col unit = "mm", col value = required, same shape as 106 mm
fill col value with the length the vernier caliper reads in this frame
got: 9.8 mm
